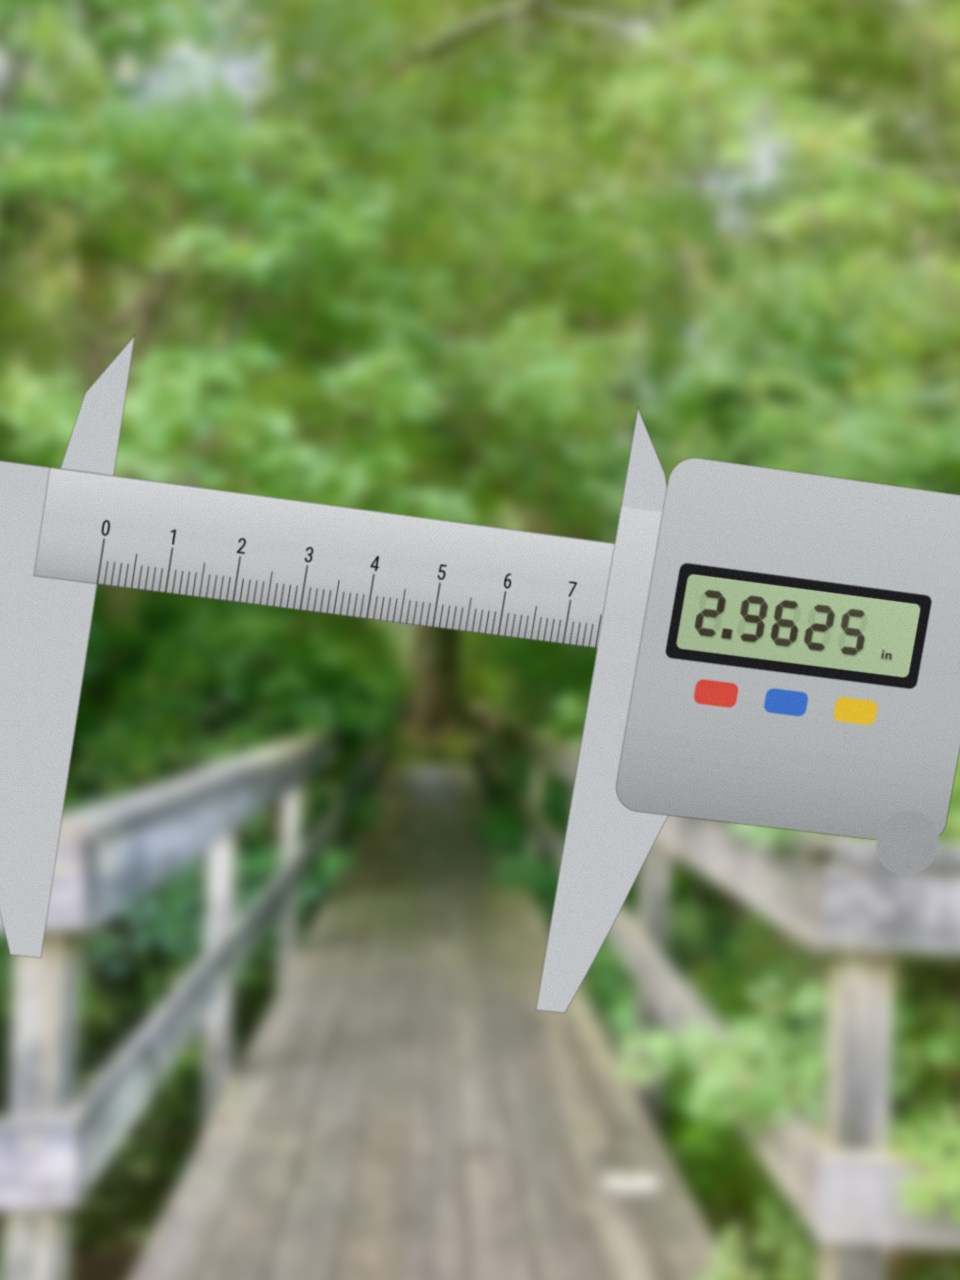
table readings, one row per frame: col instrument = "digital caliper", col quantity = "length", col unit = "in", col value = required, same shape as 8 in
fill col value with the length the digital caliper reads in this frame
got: 2.9625 in
